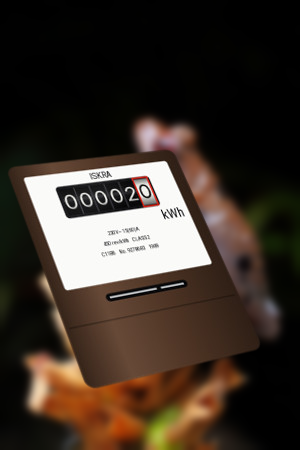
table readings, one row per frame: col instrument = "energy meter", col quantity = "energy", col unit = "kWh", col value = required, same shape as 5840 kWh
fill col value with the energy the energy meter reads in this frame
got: 2.0 kWh
